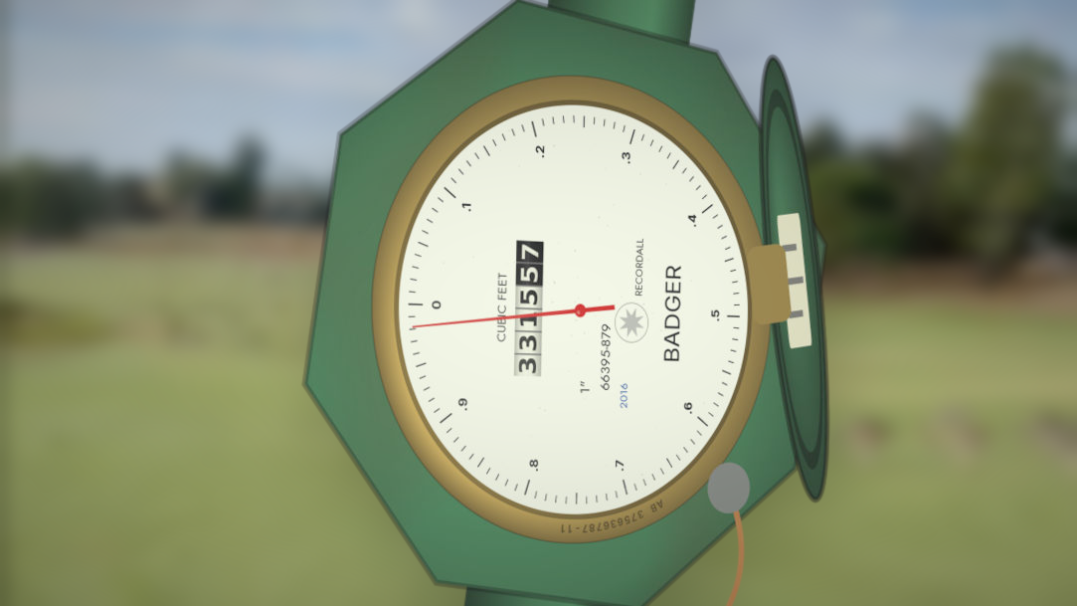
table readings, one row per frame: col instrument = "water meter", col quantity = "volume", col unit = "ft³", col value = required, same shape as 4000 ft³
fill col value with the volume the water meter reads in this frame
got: 331556.98 ft³
